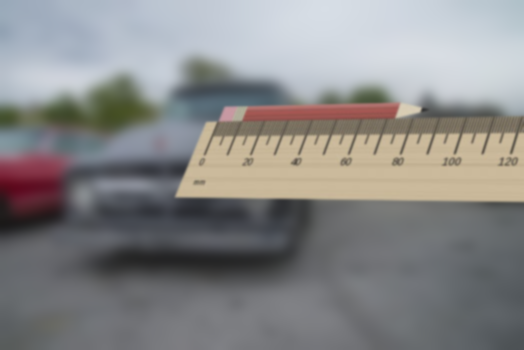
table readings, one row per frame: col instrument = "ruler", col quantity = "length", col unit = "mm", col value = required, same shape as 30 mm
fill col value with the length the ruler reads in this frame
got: 85 mm
